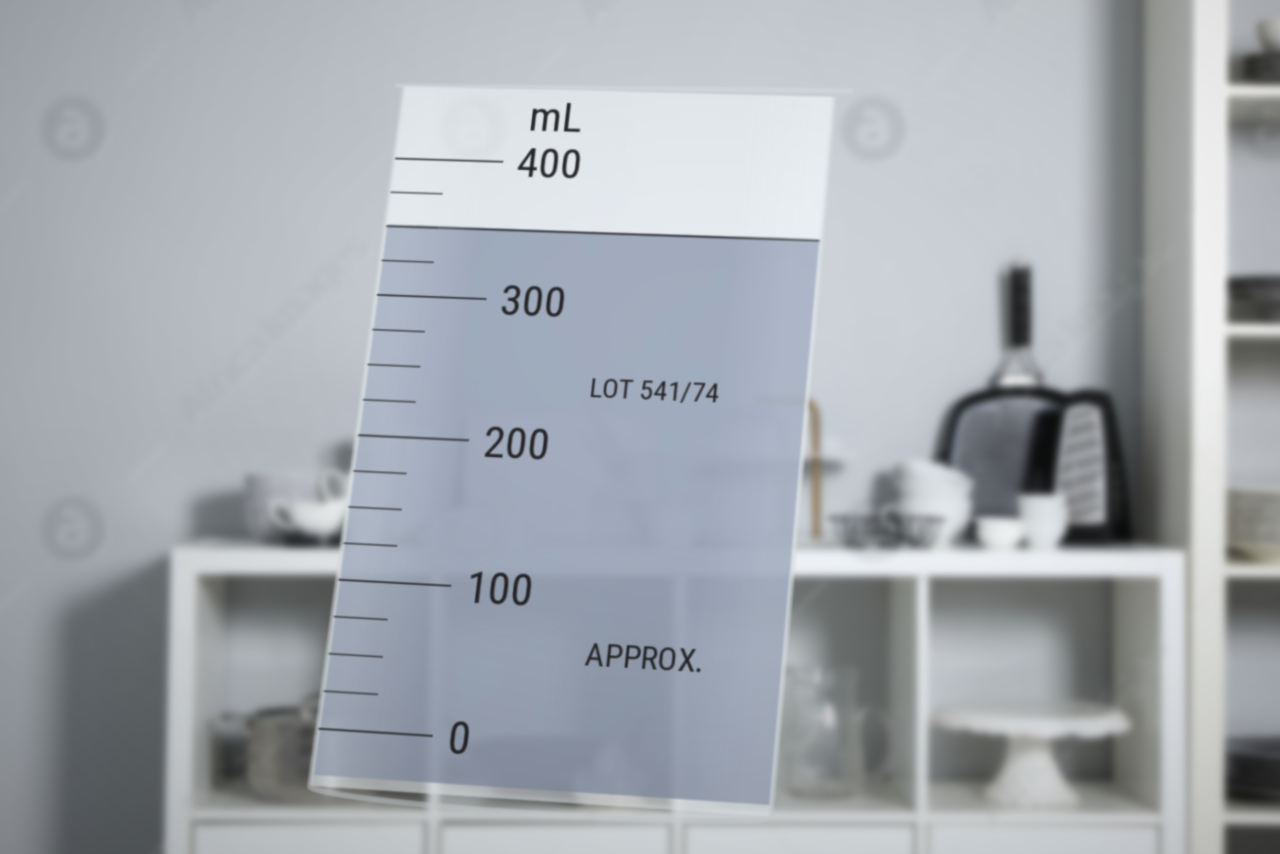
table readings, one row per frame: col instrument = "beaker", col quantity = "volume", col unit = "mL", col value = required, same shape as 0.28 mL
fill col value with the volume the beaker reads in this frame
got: 350 mL
